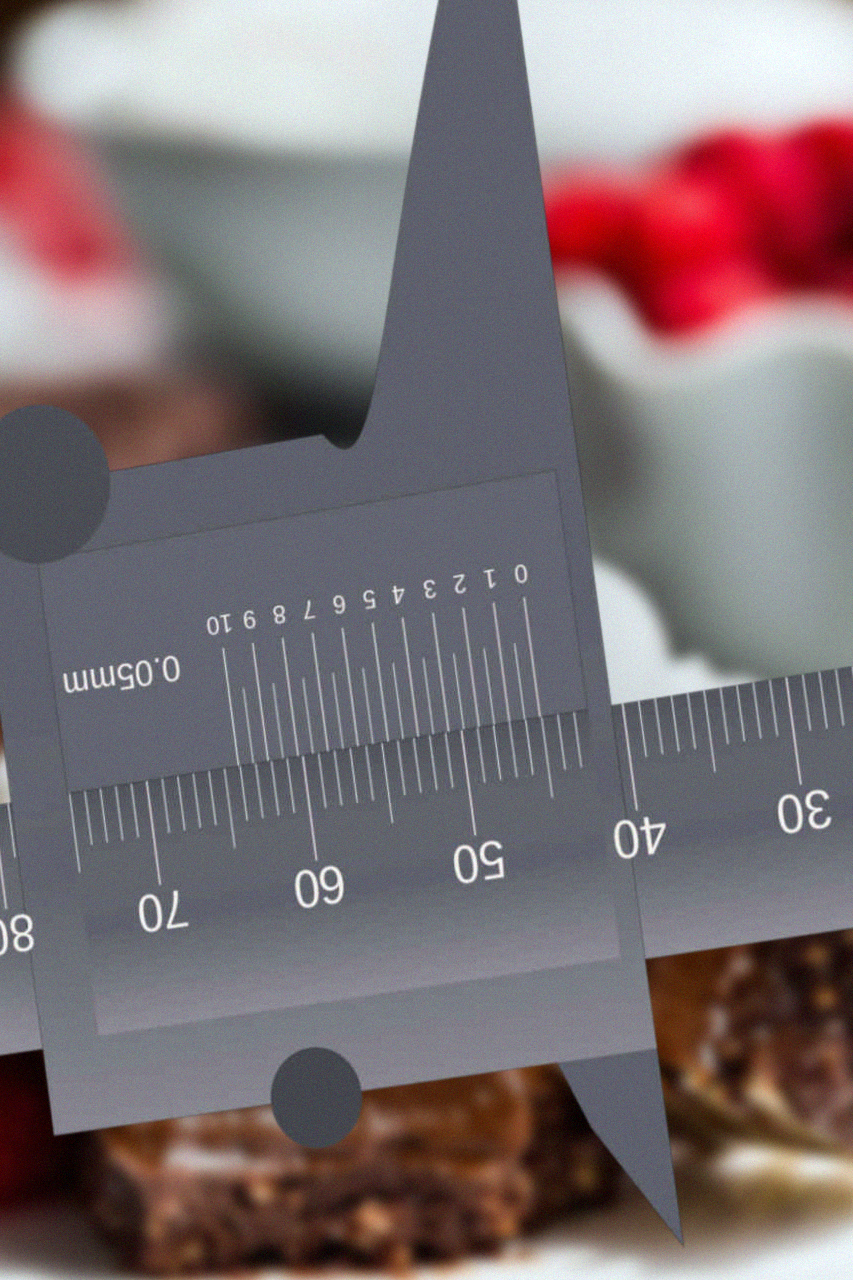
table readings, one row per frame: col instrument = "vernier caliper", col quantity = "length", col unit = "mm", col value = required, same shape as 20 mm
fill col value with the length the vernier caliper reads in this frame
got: 45.1 mm
